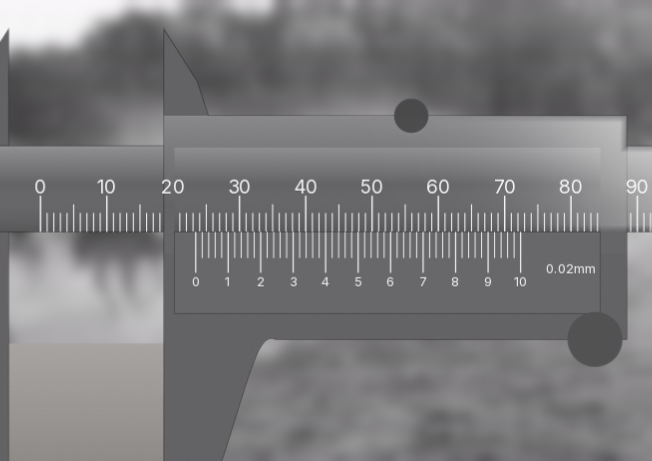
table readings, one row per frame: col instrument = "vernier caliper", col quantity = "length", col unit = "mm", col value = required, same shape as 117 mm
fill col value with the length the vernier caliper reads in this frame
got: 23.4 mm
